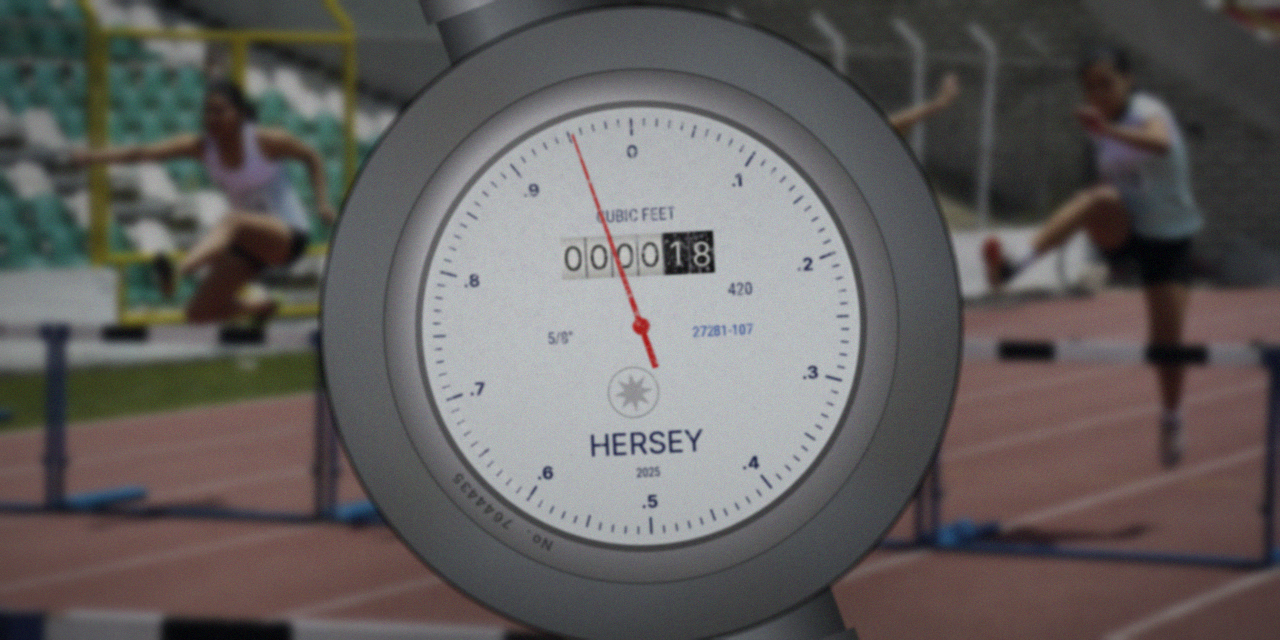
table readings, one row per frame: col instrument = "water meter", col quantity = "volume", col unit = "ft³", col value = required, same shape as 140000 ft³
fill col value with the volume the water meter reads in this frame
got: 17.95 ft³
